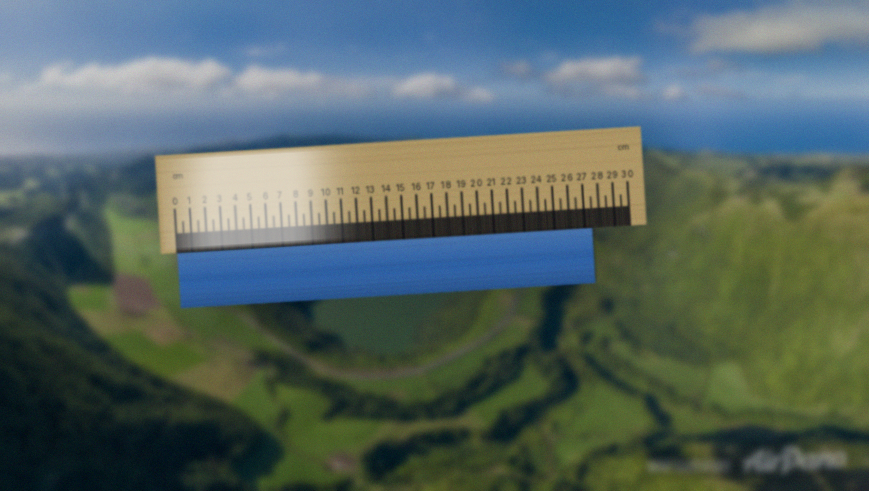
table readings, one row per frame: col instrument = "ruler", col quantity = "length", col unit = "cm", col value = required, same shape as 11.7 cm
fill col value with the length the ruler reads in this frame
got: 27.5 cm
